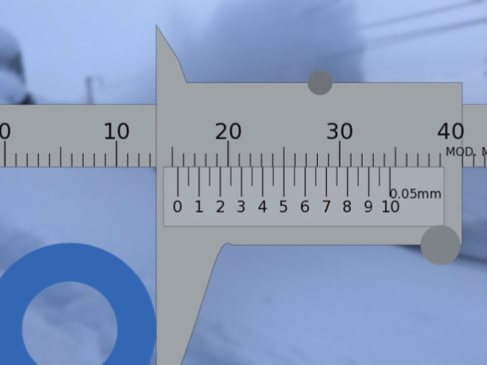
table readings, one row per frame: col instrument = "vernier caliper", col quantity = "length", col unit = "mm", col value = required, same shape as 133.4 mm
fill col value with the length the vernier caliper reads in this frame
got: 15.5 mm
